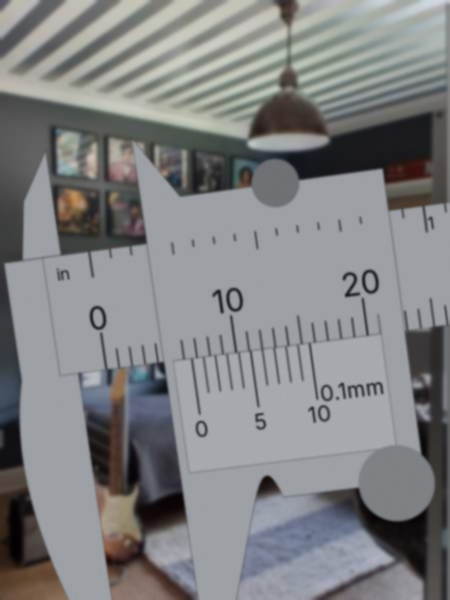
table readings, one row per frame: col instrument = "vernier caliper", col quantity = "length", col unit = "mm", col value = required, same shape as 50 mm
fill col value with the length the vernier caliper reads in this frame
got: 6.6 mm
